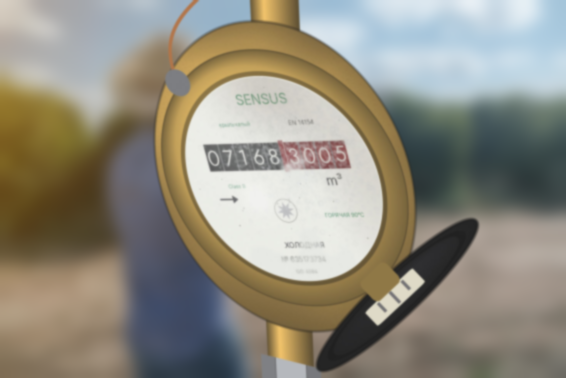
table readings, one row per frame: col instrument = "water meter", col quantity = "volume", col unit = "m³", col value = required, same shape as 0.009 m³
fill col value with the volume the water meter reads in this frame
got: 7168.3005 m³
